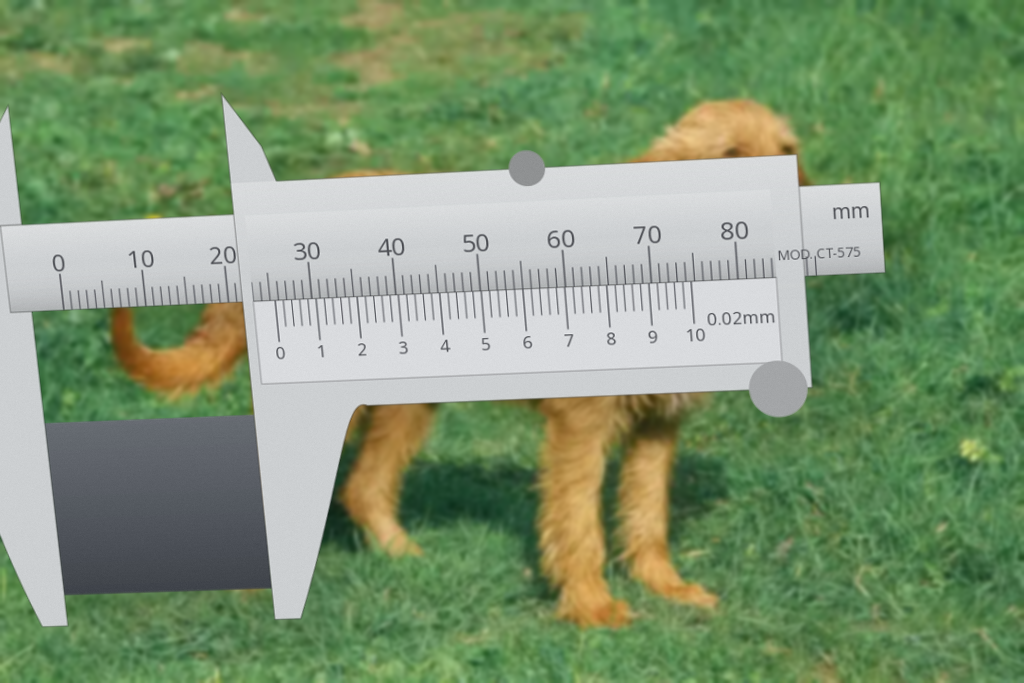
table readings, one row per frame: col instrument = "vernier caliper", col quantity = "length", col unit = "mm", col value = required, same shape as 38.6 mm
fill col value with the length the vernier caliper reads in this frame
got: 25.6 mm
